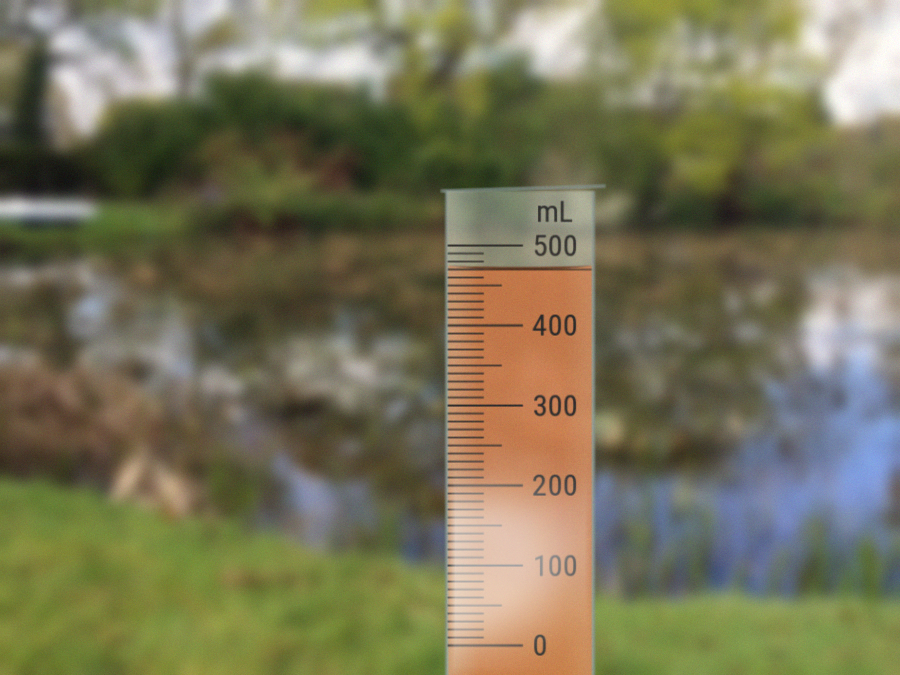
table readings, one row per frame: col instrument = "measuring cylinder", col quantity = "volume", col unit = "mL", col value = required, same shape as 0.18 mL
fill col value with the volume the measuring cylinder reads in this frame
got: 470 mL
